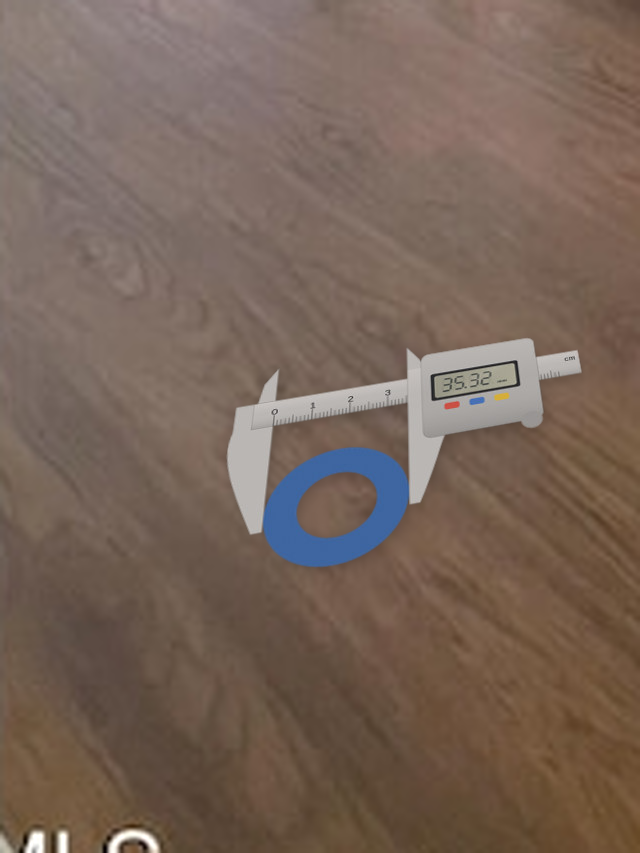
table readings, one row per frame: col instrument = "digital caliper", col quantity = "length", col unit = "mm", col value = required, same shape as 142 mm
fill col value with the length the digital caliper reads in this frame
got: 35.32 mm
